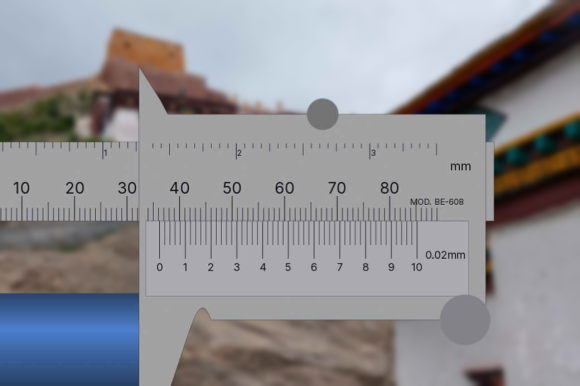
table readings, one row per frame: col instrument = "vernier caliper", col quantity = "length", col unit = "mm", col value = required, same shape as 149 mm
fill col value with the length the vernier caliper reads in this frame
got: 36.2 mm
